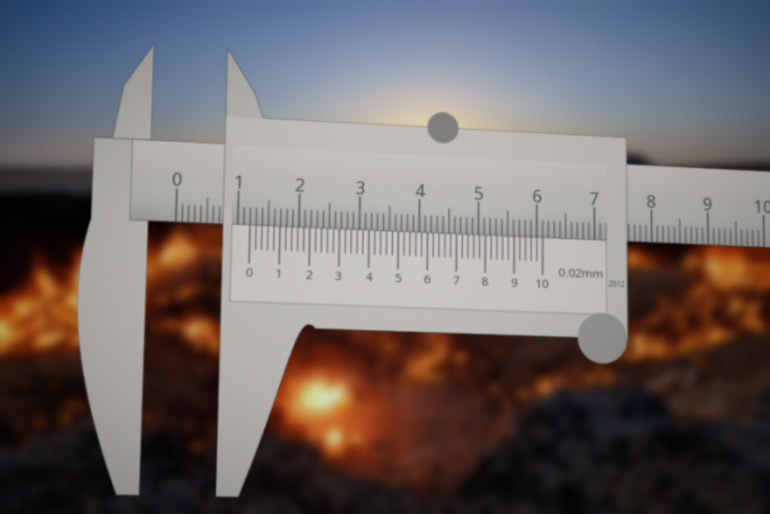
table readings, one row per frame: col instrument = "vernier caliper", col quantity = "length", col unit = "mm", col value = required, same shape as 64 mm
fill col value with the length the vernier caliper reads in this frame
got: 12.0 mm
